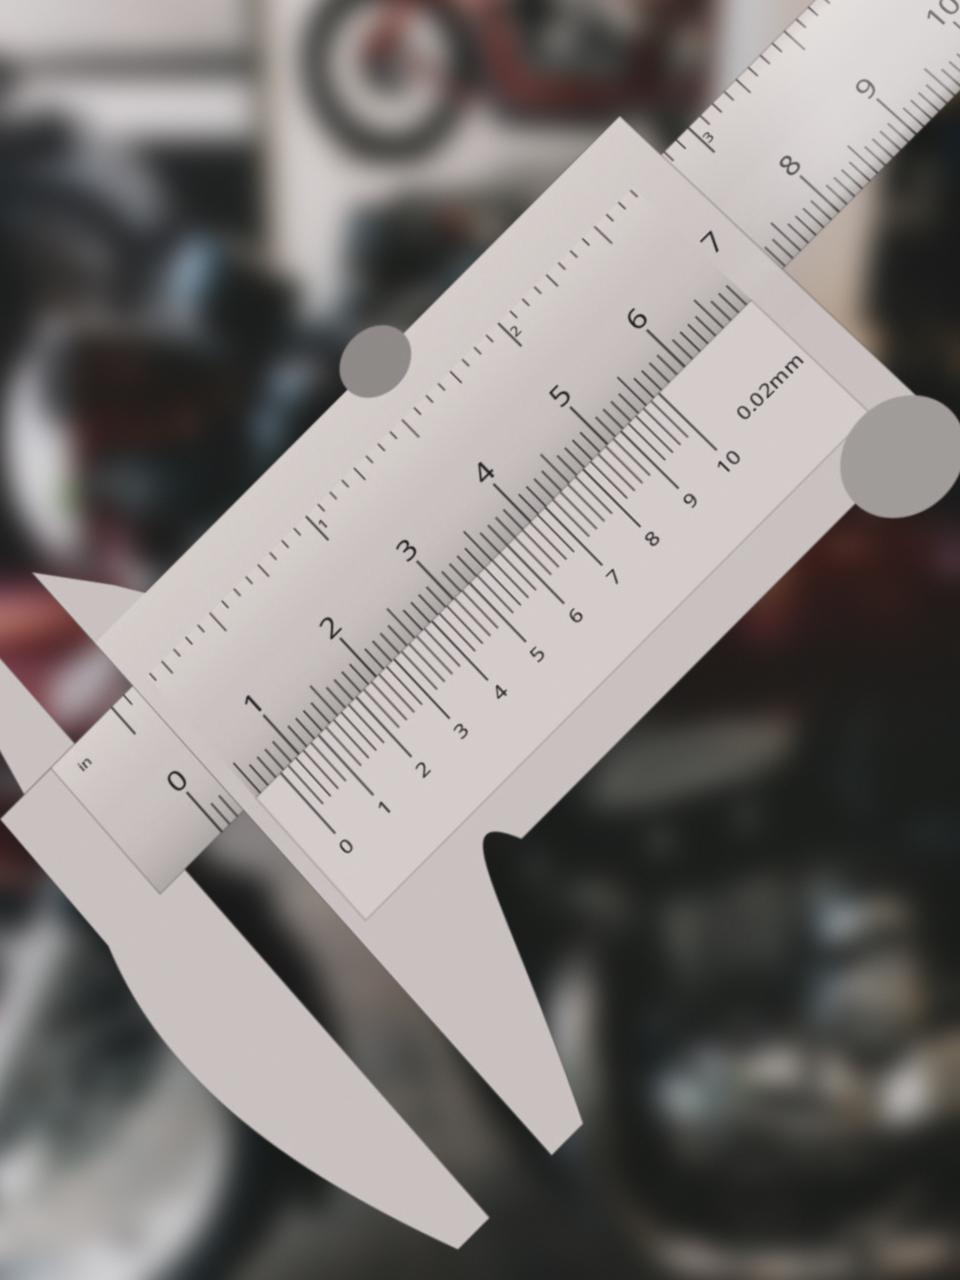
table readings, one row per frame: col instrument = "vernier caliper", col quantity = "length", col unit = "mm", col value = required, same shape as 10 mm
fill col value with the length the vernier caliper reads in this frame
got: 7.6 mm
